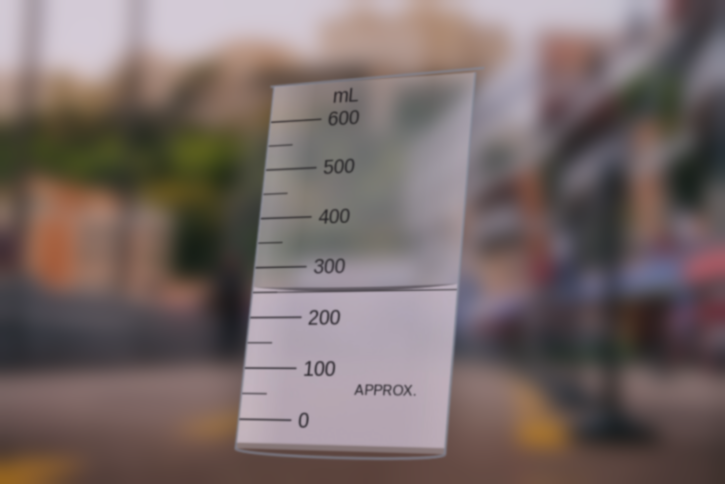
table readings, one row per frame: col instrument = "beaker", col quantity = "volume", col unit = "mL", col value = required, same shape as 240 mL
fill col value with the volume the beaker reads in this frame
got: 250 mL
